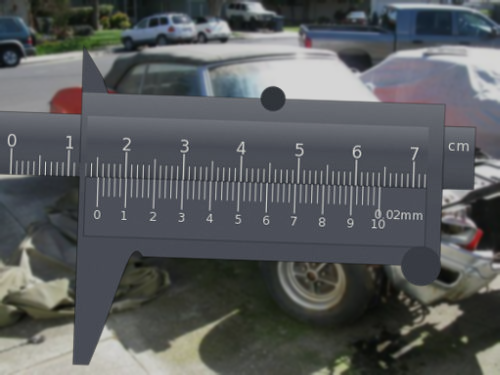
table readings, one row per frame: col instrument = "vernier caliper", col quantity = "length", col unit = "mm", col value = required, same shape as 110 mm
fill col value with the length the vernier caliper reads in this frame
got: 15.2 mm
